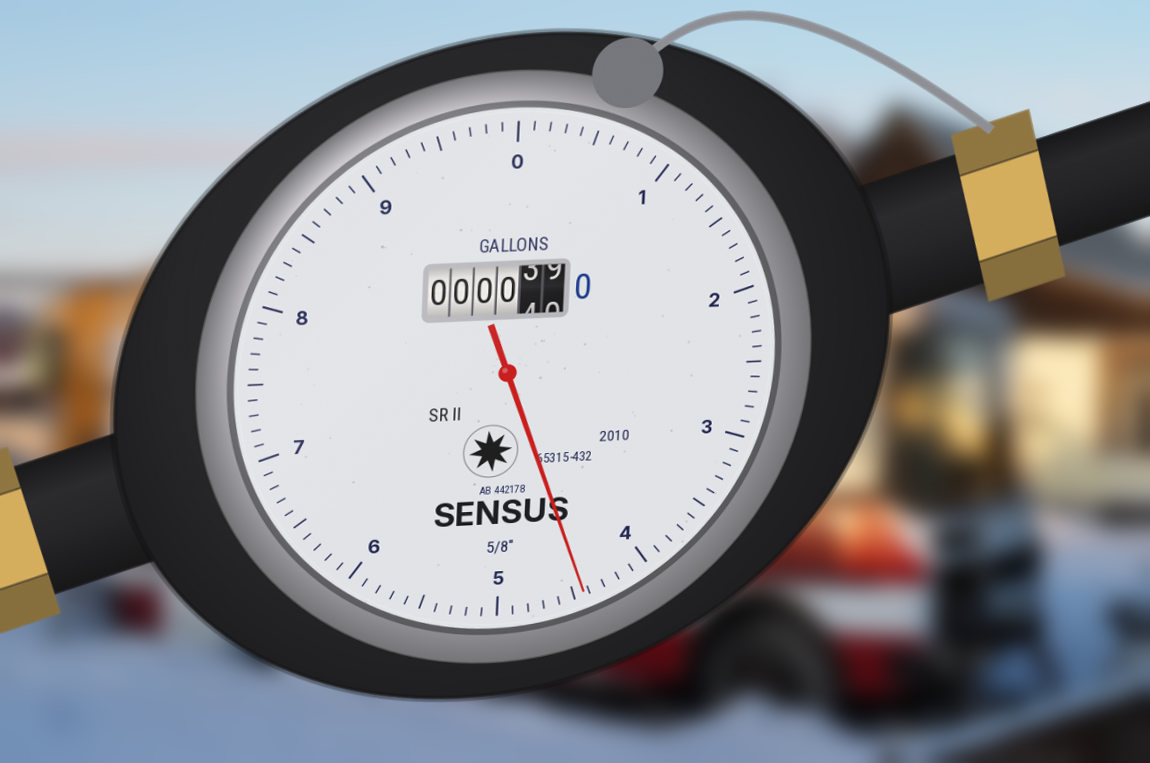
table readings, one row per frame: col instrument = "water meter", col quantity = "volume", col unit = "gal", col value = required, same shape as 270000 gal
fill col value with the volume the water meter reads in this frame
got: 394.4 gal
